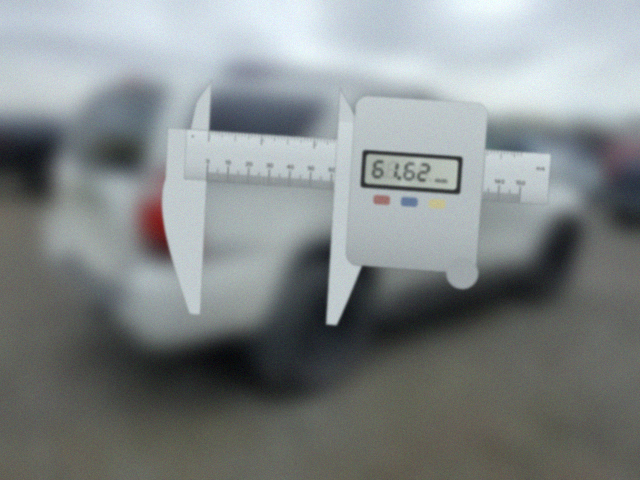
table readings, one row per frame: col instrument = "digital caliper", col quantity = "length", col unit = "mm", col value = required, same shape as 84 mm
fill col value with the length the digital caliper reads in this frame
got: 61.62 mm
